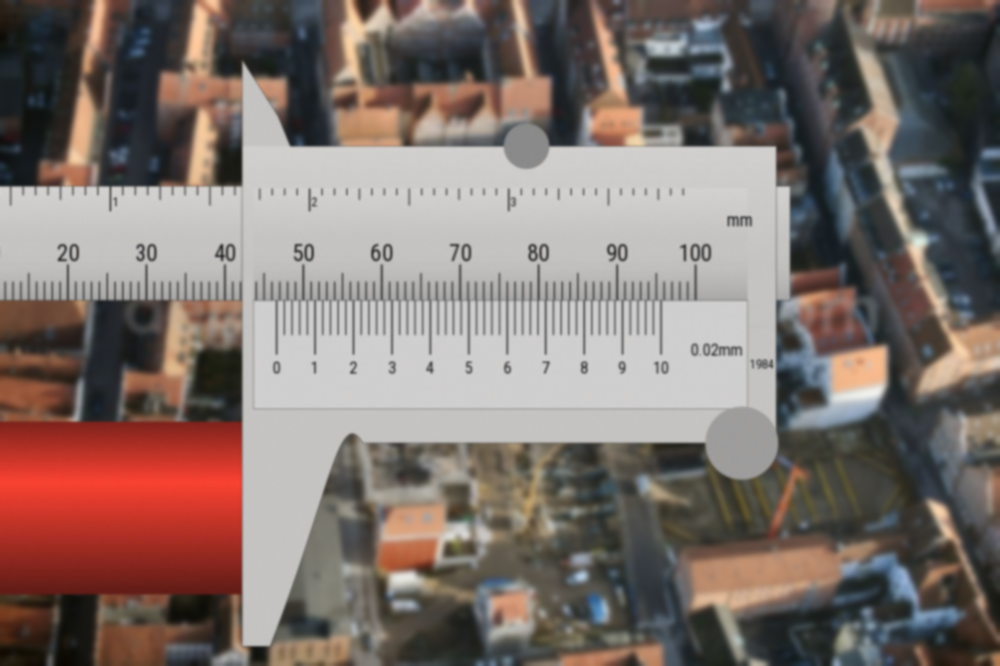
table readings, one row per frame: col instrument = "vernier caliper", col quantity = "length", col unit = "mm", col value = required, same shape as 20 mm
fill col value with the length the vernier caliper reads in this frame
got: 46.6 mm
